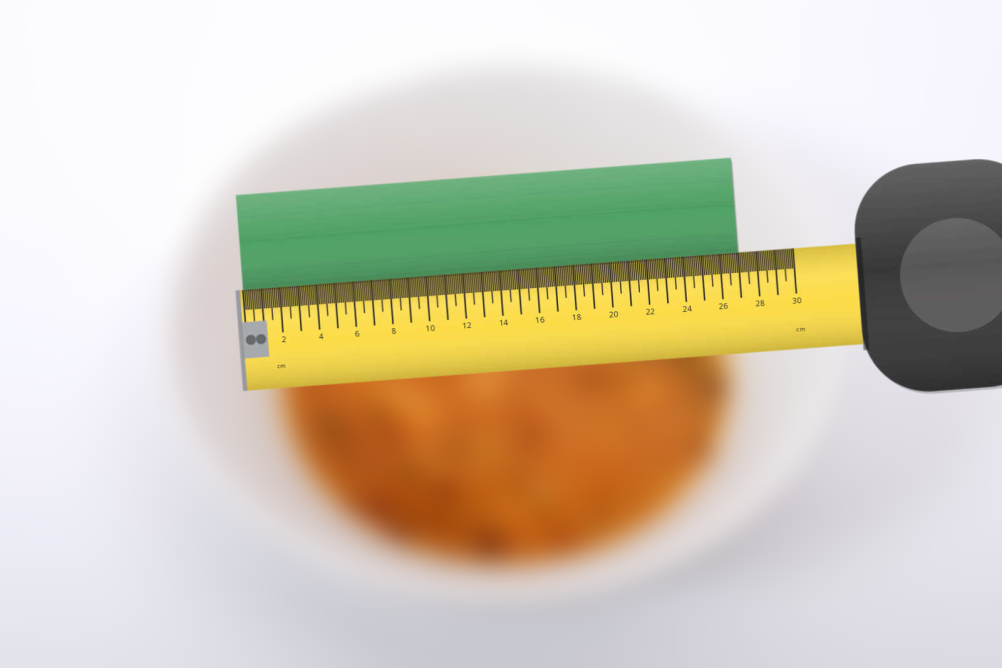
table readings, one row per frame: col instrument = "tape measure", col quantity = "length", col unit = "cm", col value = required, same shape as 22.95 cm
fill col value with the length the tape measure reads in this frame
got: 27 cm
